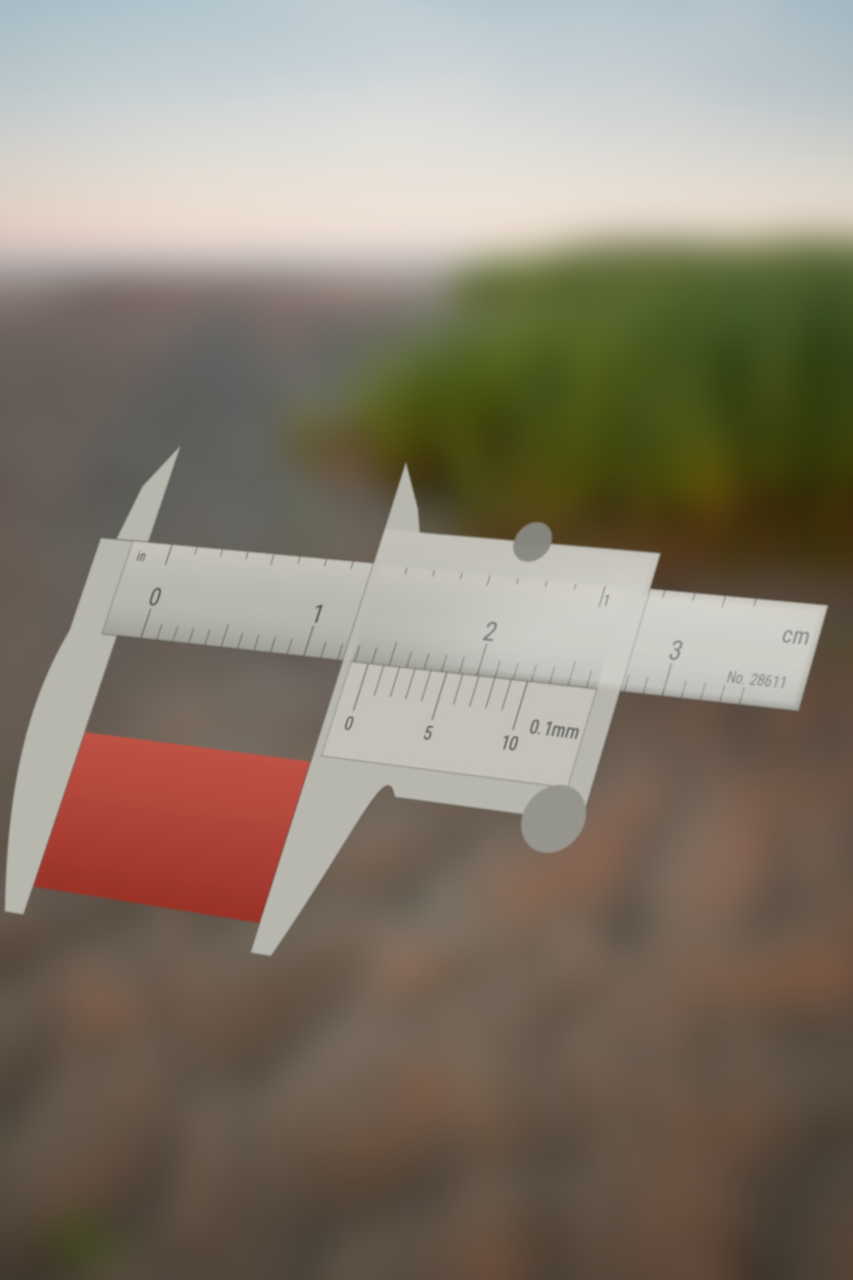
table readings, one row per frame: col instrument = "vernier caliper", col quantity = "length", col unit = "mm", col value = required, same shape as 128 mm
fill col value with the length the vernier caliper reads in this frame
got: 13.8 mm
